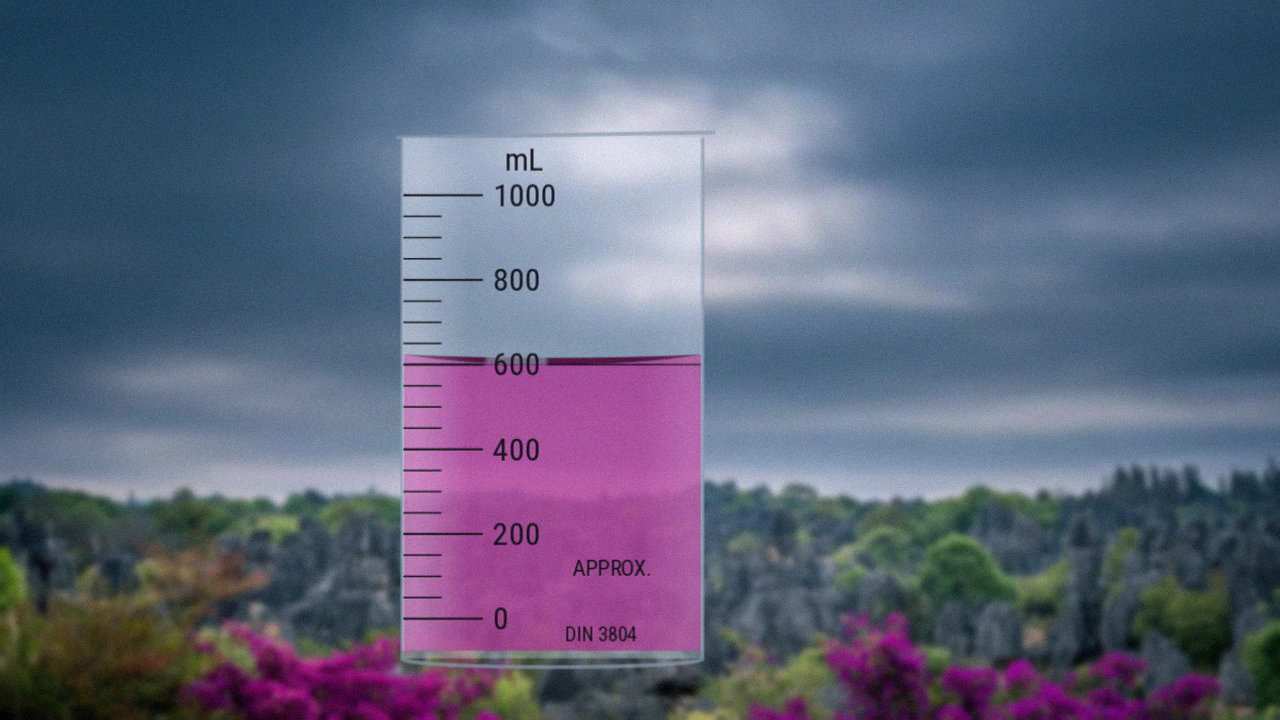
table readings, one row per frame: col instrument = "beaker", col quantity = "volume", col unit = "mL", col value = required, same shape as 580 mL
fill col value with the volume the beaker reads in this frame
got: 600 mL
